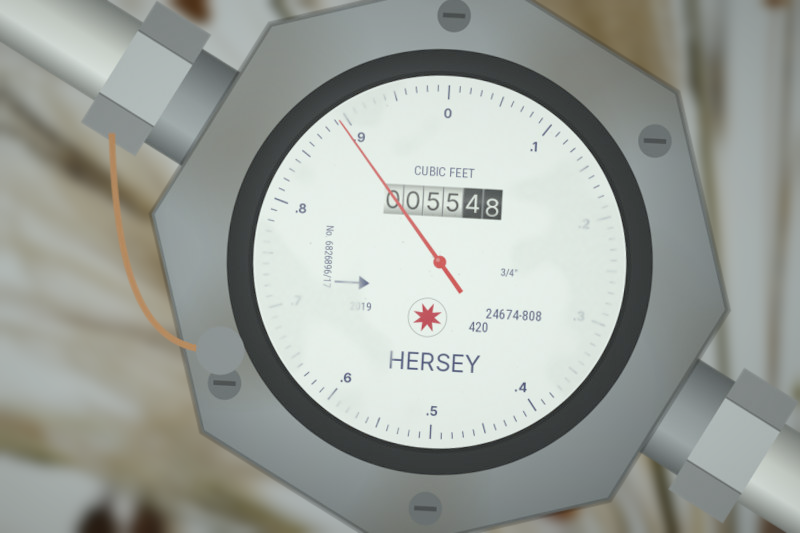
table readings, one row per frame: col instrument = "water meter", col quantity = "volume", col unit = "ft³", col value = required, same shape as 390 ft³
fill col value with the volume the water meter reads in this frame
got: 5547.89 ft³
